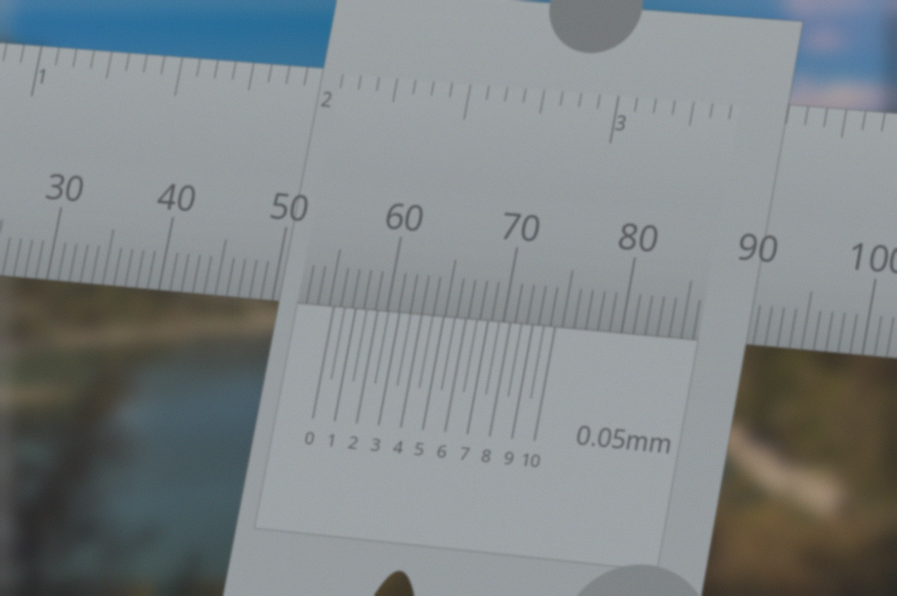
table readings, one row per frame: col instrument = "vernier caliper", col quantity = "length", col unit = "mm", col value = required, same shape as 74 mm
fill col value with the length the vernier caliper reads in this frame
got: 55.4 mm
